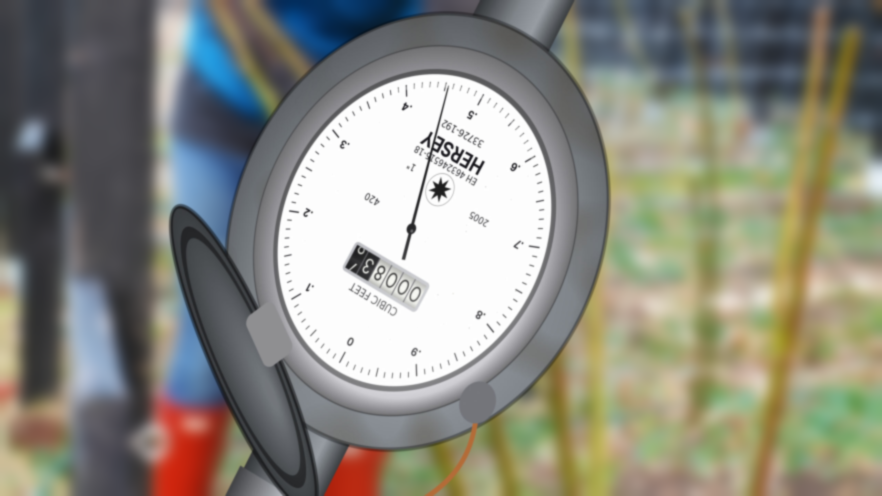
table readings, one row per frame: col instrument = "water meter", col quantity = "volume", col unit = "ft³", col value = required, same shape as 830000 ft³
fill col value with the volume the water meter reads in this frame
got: 837.45 ft³
